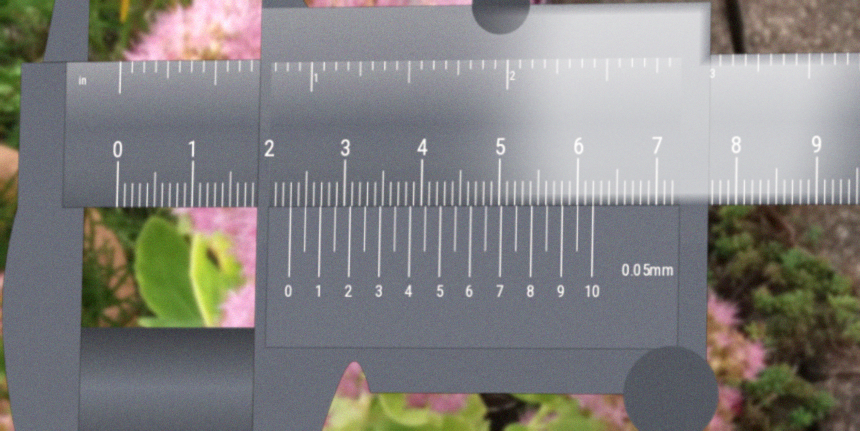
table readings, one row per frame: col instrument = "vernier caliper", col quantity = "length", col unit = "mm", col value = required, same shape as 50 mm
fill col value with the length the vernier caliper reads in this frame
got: 23.0 mm
